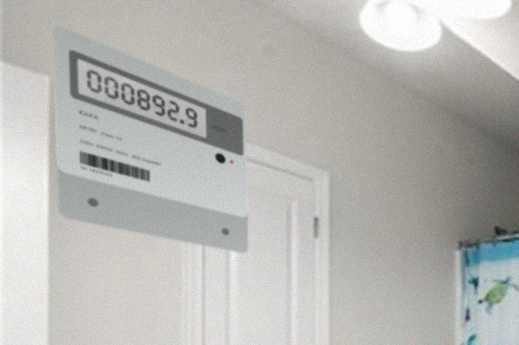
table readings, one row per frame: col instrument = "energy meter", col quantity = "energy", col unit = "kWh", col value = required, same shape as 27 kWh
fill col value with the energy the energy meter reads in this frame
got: 892.9 kWh
